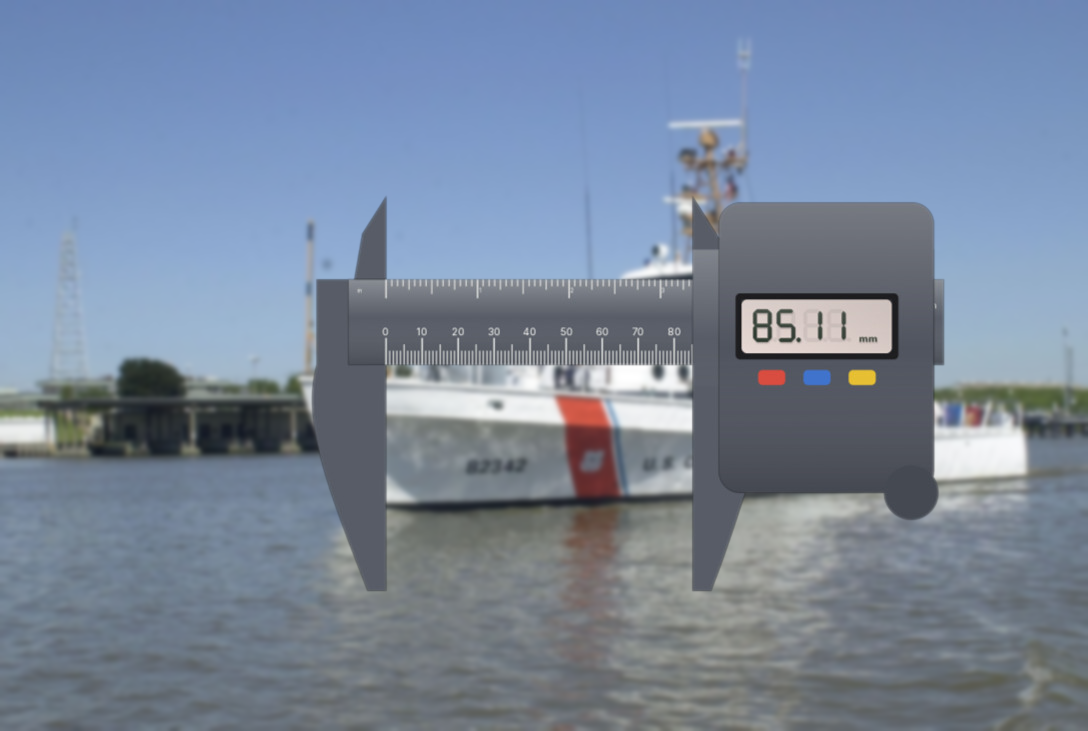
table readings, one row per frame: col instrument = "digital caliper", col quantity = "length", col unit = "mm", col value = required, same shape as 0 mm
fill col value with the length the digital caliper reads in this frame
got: 85.11 mm
